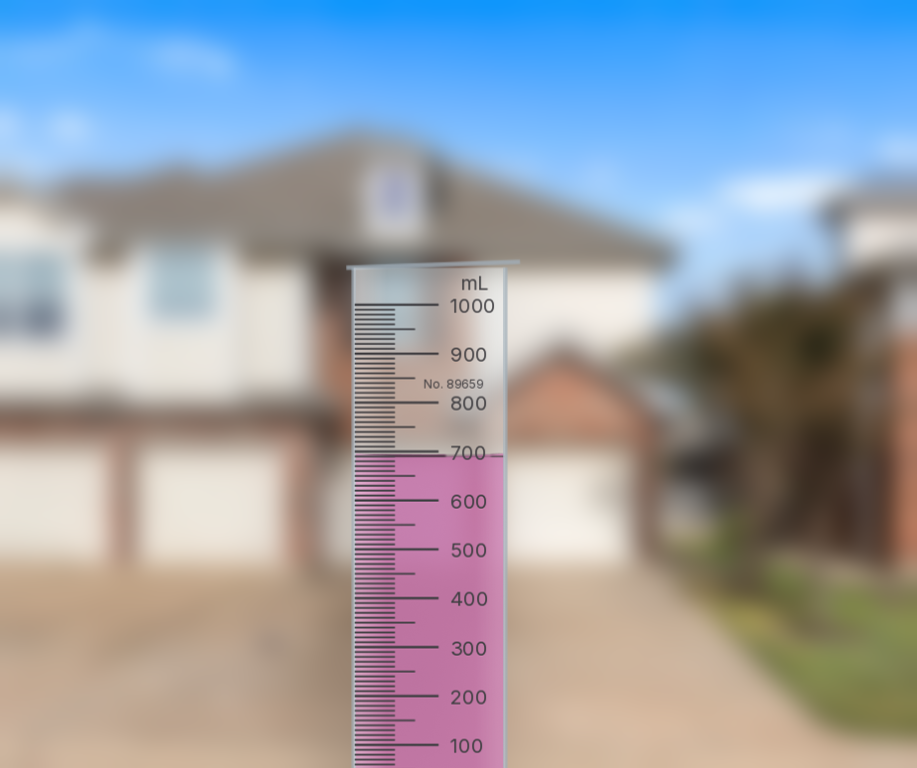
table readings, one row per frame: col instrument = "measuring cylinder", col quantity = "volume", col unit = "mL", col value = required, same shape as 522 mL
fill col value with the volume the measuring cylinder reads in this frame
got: 690 mL
